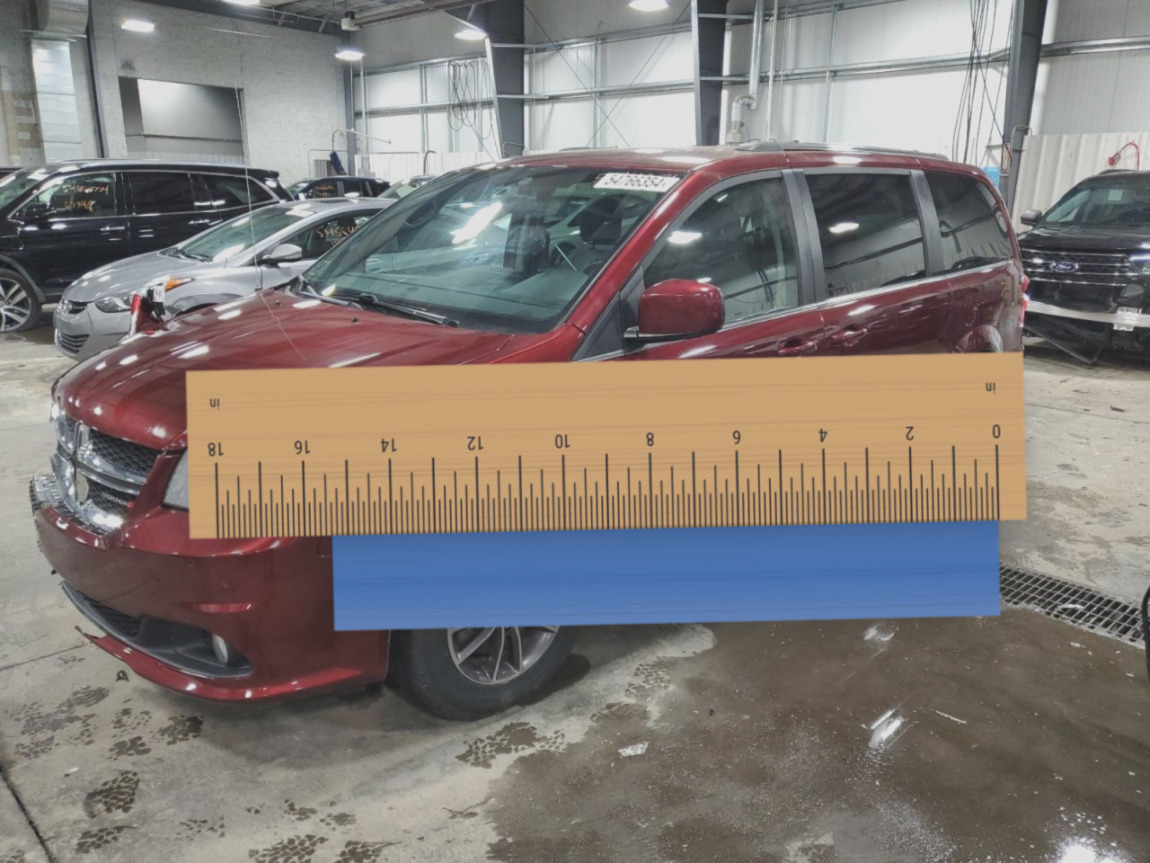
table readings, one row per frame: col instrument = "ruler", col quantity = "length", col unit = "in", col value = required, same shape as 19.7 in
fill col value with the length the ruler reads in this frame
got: 15.375 in
